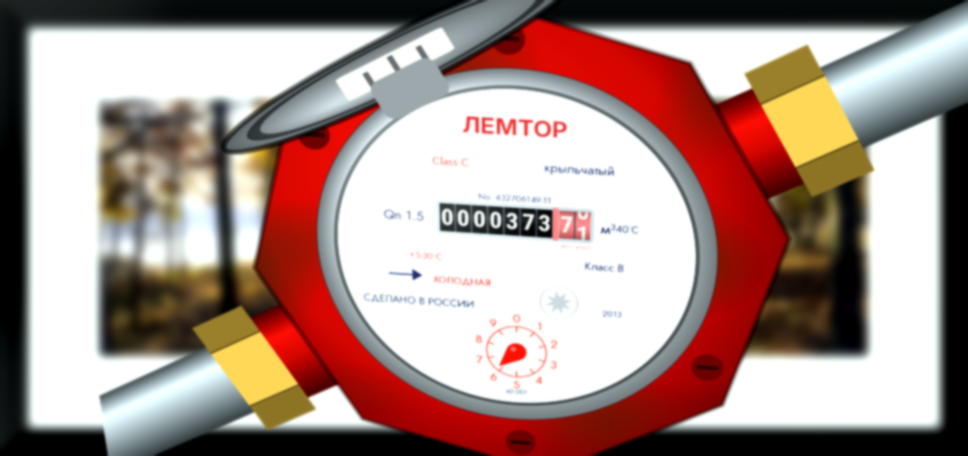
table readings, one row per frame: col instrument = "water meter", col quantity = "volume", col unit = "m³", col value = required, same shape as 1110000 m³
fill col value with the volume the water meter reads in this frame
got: 373.706 m³
